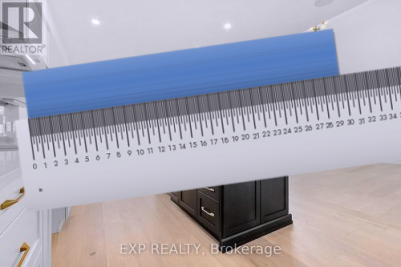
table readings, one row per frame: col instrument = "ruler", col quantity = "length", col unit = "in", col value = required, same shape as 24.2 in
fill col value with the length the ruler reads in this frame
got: 29.5 in
